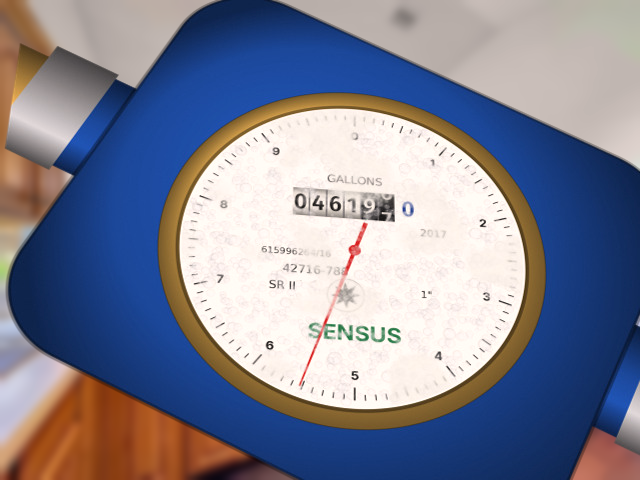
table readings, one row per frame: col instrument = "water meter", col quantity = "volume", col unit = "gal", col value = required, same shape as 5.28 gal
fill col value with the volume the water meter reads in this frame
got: 461965.5 gal
